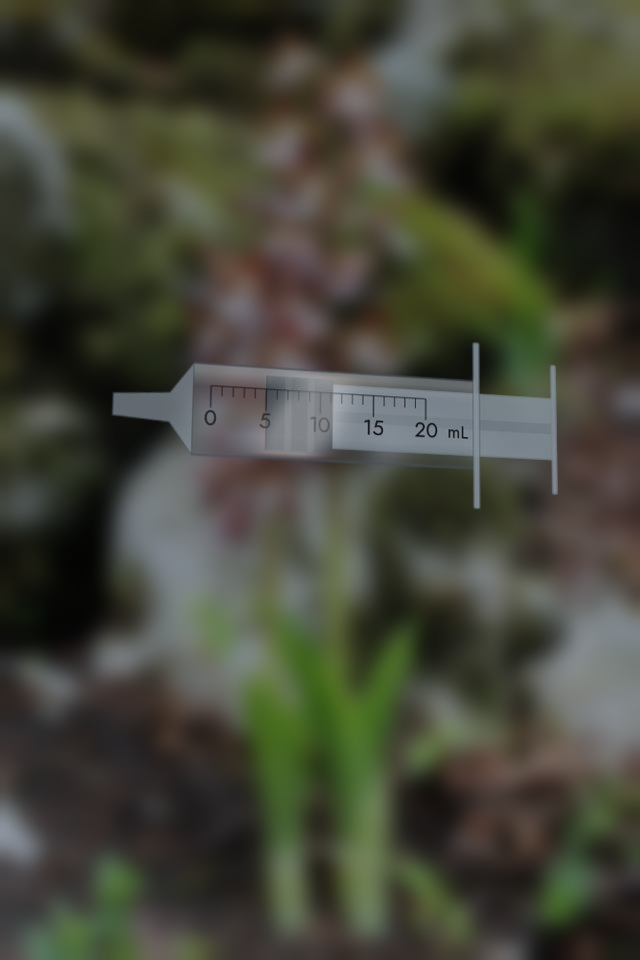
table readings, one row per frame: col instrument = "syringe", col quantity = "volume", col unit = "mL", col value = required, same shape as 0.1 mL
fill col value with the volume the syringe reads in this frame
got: 5 mL
